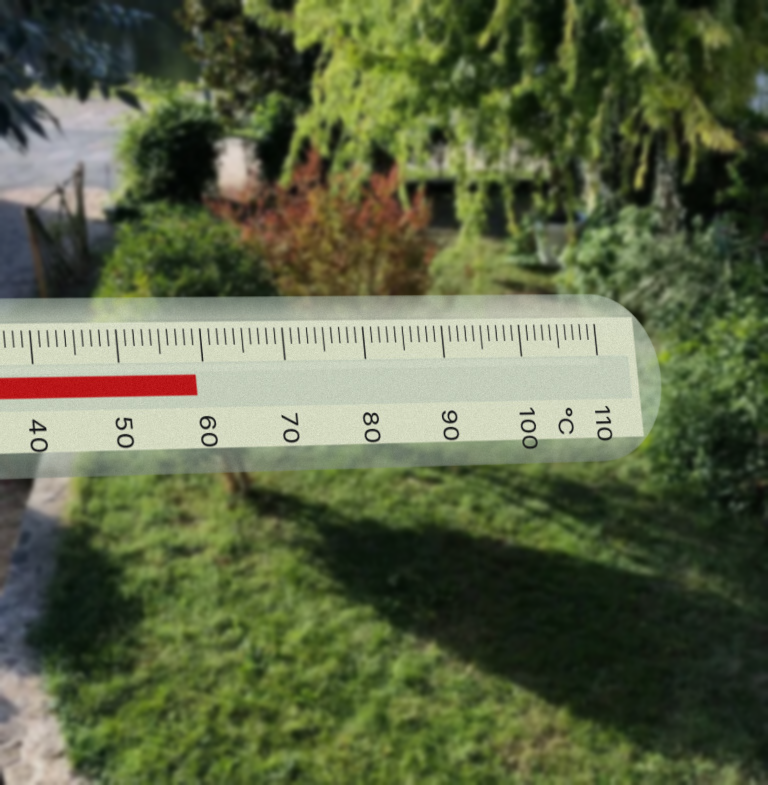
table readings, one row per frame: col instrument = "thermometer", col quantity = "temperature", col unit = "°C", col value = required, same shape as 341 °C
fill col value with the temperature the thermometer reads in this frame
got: 59 °C
